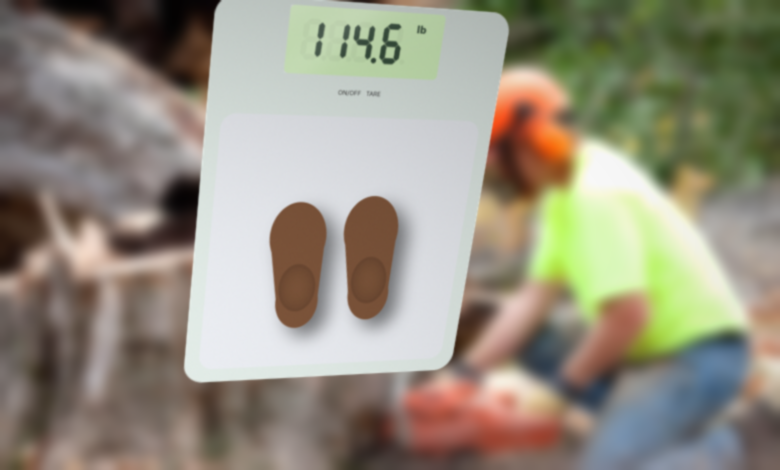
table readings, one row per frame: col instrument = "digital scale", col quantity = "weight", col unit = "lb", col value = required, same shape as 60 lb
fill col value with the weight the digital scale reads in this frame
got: 114.6 lb
